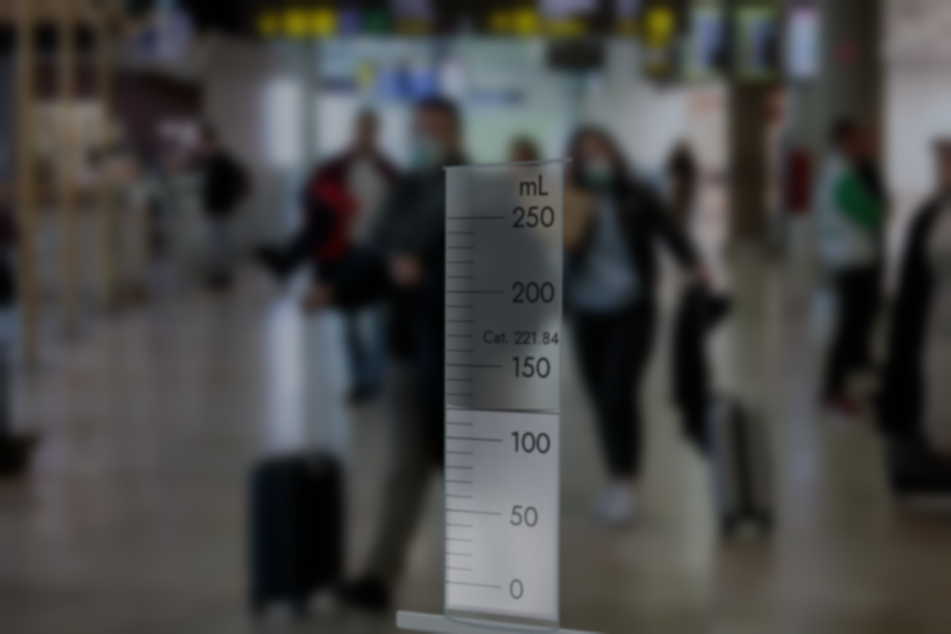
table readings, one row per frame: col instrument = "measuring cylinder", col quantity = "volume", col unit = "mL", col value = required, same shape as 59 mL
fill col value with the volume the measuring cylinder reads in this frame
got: 120 mL
